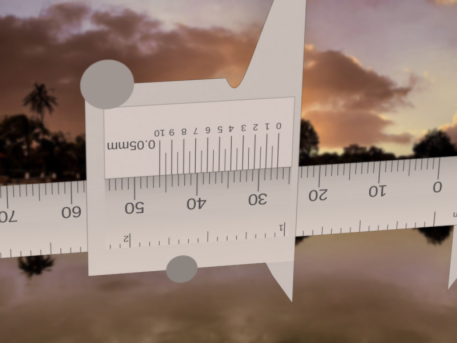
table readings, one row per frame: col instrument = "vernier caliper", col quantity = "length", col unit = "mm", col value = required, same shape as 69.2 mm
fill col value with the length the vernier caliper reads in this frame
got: 27.0 mm
